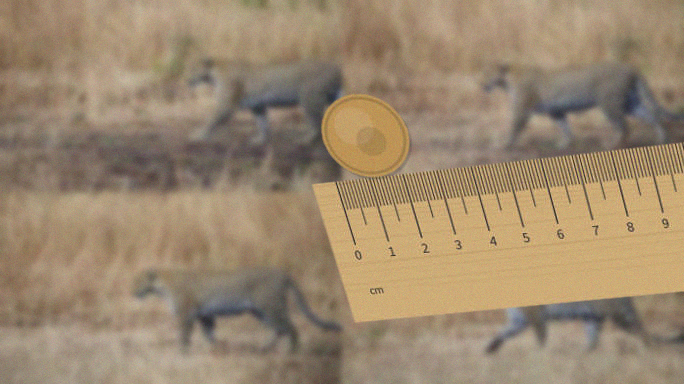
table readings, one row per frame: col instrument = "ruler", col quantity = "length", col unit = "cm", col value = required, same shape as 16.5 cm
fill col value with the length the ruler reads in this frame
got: 2.5 cm
